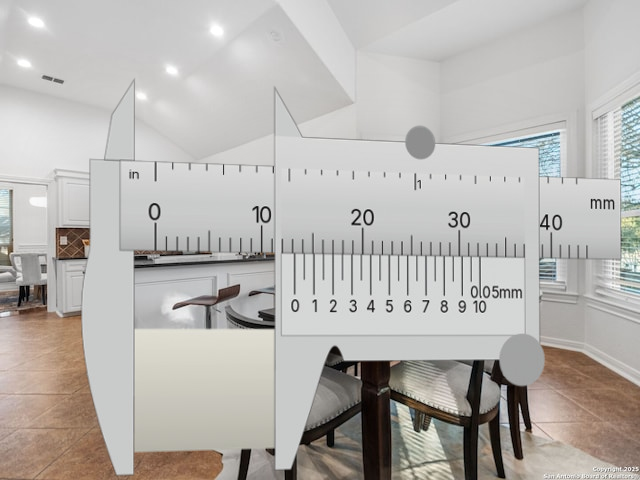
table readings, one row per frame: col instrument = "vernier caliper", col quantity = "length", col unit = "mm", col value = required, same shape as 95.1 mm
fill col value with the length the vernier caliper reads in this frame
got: 13.2 mm
